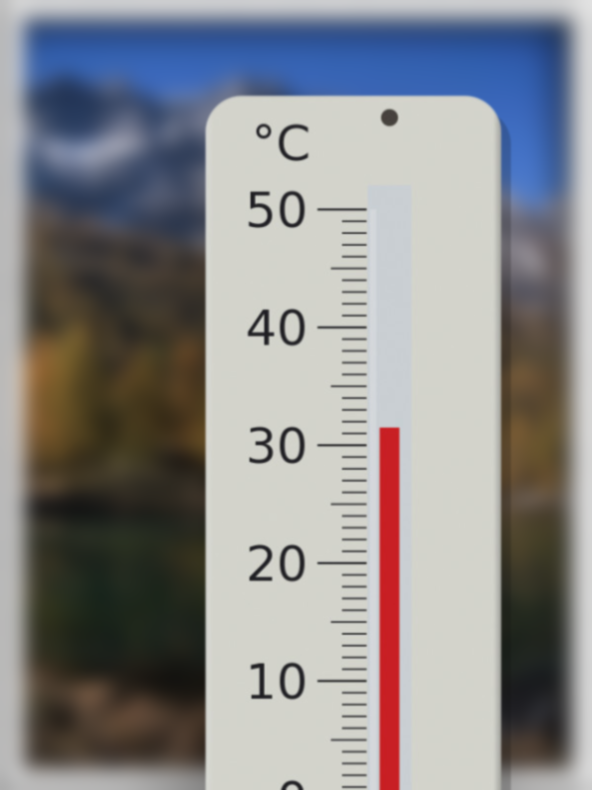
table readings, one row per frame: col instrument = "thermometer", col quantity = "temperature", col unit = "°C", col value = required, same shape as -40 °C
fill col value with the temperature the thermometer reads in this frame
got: 31.5 °C
